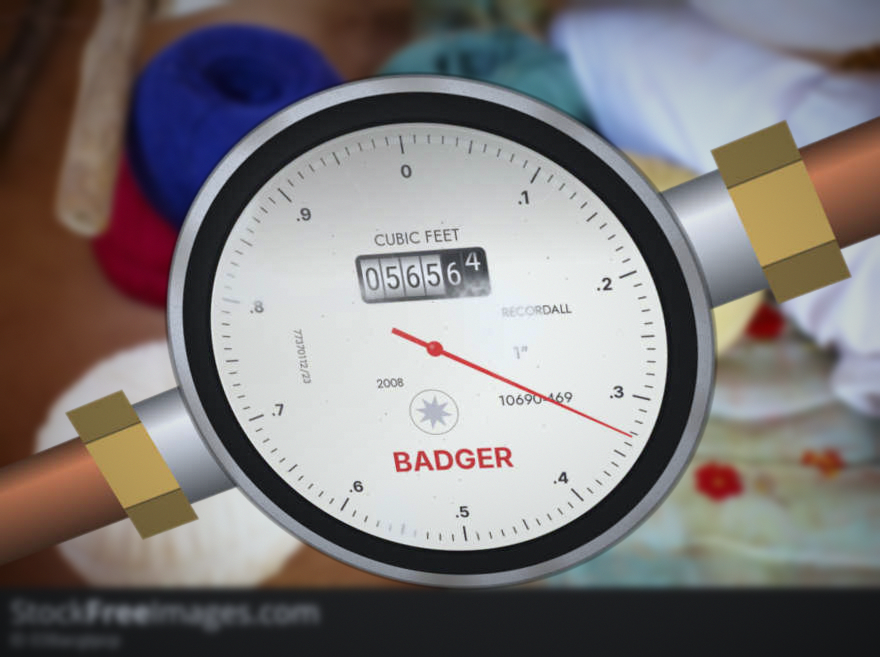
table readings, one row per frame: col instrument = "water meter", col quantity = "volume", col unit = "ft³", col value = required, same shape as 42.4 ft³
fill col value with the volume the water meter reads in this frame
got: 56564.33 ft³
